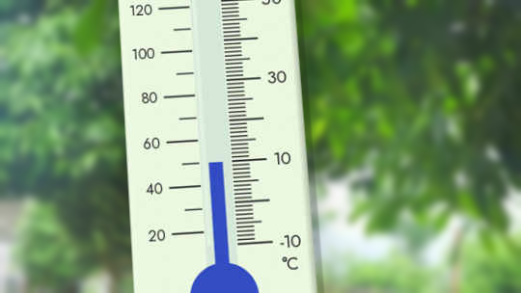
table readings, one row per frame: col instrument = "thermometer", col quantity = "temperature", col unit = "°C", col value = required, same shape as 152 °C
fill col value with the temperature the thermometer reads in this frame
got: 10 °C
